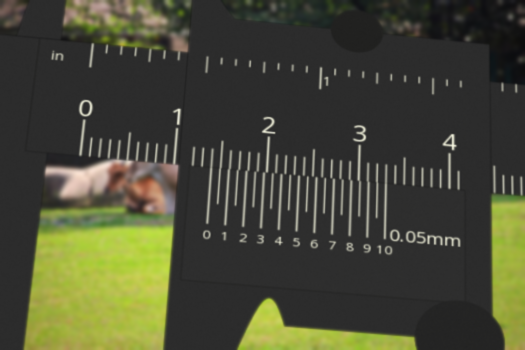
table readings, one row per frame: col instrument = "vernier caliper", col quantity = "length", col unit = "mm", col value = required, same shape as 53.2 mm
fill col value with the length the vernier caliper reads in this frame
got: 14.0 mm
